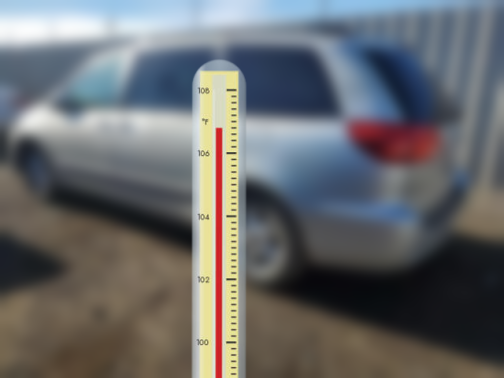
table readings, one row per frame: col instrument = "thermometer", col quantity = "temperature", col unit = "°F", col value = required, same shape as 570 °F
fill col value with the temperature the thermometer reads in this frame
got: 106.8 °F
